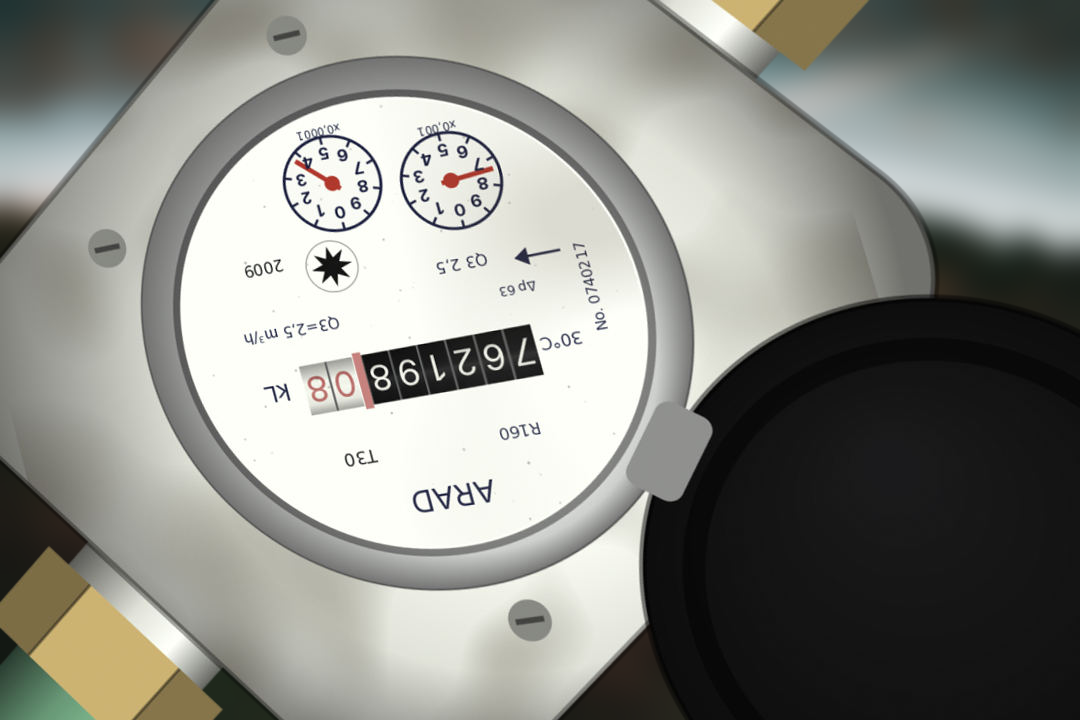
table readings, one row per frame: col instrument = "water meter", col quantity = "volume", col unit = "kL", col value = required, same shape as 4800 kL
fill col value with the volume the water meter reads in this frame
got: 762198.0873 kL
